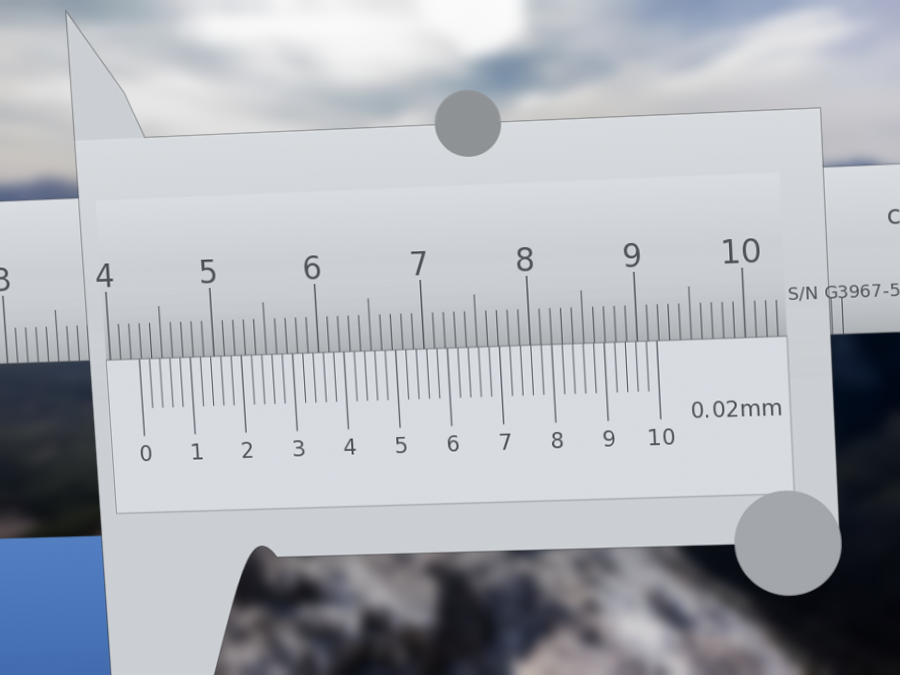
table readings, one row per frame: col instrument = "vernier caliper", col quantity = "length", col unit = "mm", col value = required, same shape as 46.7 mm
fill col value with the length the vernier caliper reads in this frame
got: 42.8 mm
